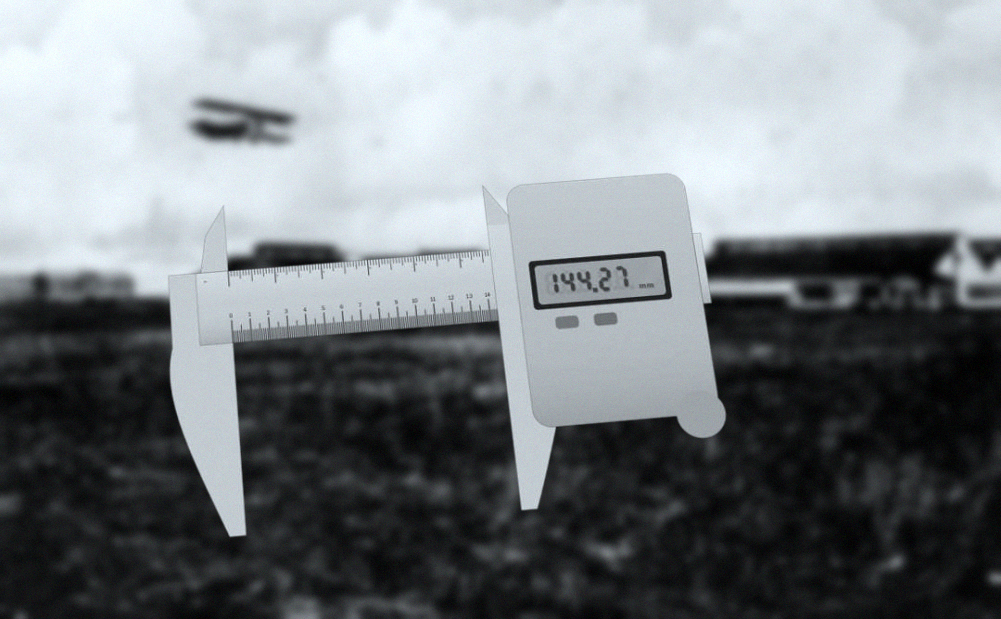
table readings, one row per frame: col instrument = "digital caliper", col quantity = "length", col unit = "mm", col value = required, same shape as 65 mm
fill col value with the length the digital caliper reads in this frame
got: 144.27 mm
